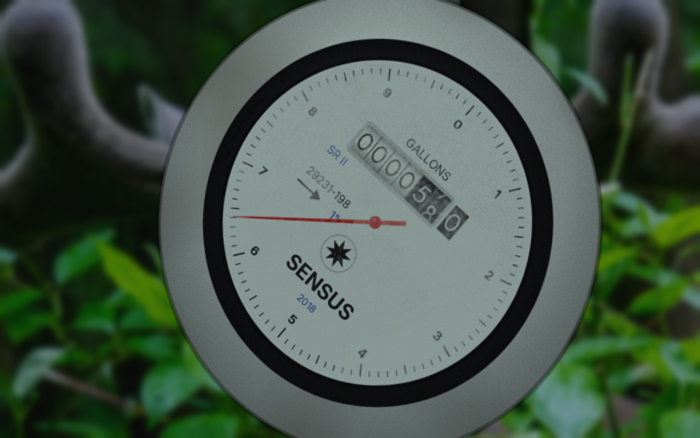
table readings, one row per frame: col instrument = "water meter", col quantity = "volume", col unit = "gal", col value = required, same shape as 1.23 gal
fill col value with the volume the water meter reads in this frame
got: 576.4 gal
